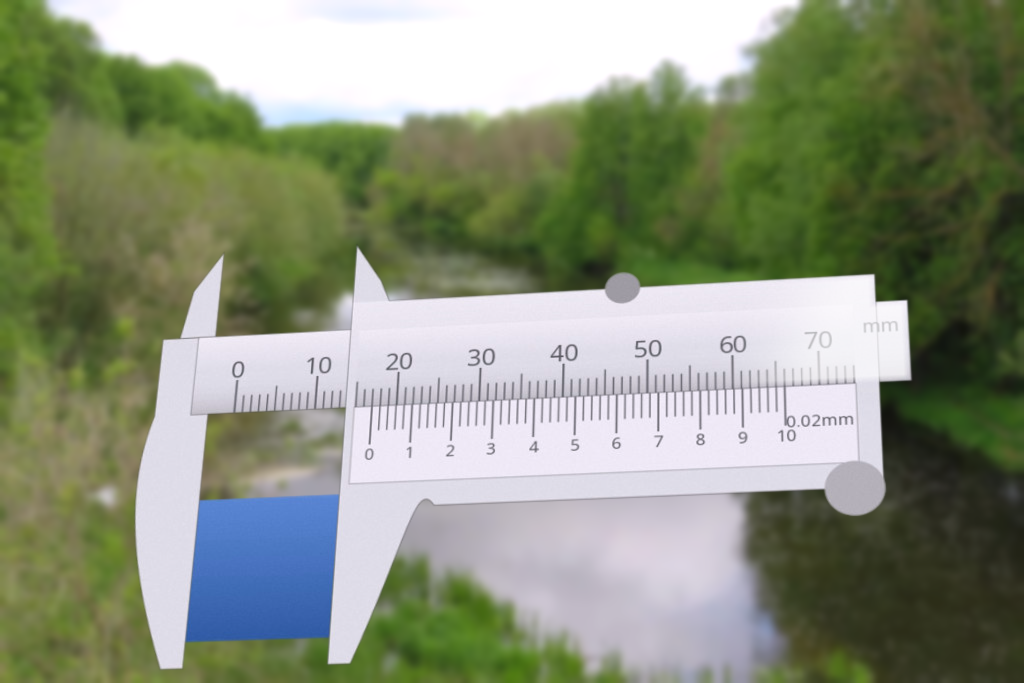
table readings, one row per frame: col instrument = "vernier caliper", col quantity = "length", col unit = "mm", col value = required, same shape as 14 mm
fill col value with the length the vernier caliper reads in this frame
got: 17.0 mm
